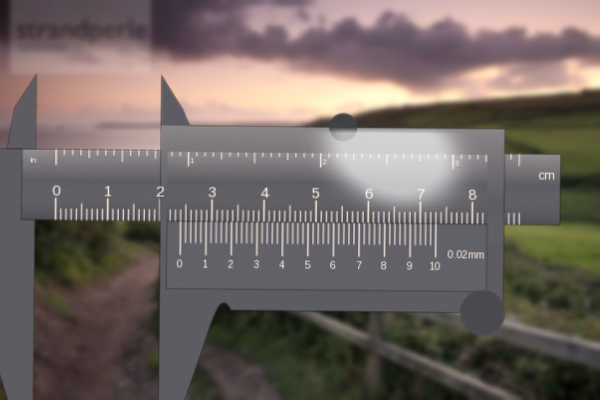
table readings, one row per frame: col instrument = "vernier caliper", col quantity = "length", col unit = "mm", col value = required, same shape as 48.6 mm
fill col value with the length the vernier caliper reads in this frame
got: 24.0 mm
